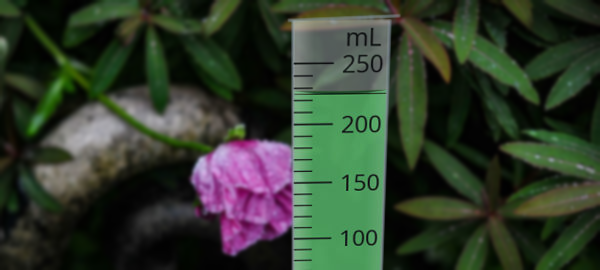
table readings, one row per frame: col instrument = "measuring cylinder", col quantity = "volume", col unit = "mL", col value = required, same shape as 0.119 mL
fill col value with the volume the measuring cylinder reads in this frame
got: 225 mL
